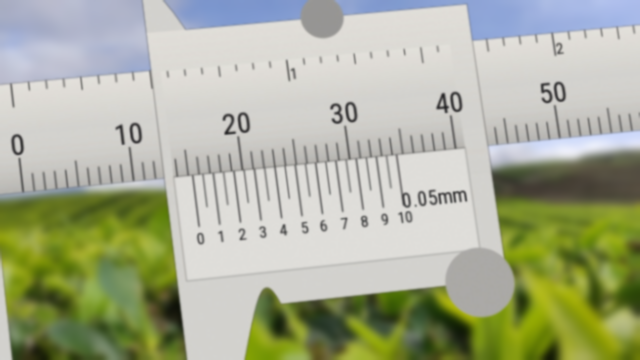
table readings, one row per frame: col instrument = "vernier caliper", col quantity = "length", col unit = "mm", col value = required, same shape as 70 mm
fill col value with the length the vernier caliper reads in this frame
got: 15.4 mm
